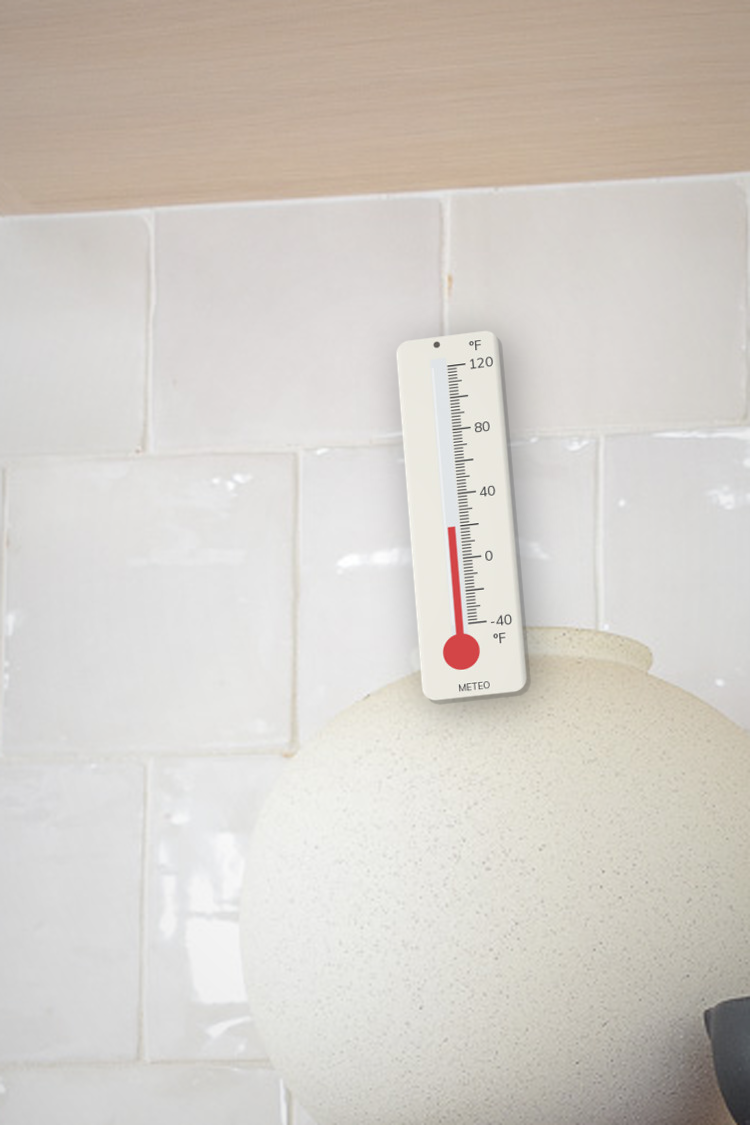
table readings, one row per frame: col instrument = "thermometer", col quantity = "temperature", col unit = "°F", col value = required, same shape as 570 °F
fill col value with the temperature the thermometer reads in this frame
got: 20 °F
